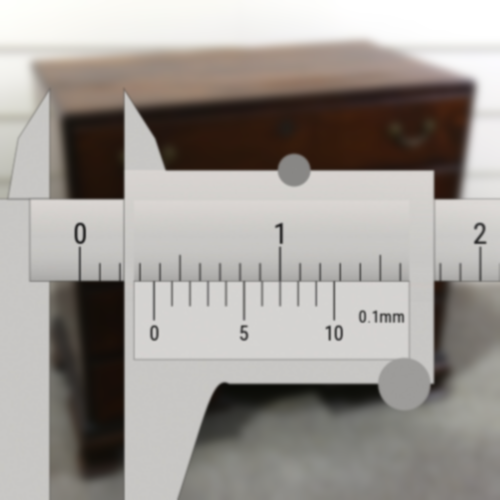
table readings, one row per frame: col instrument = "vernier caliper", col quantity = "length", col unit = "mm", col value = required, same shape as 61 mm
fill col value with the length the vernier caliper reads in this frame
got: 3.7 mm
